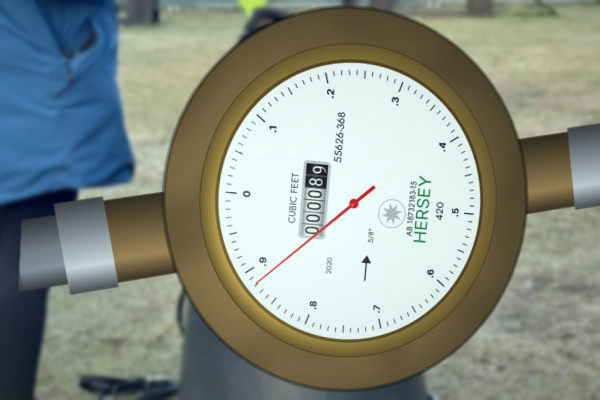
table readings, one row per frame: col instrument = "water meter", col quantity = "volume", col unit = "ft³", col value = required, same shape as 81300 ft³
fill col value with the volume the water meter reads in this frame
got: 88.88 ft³
